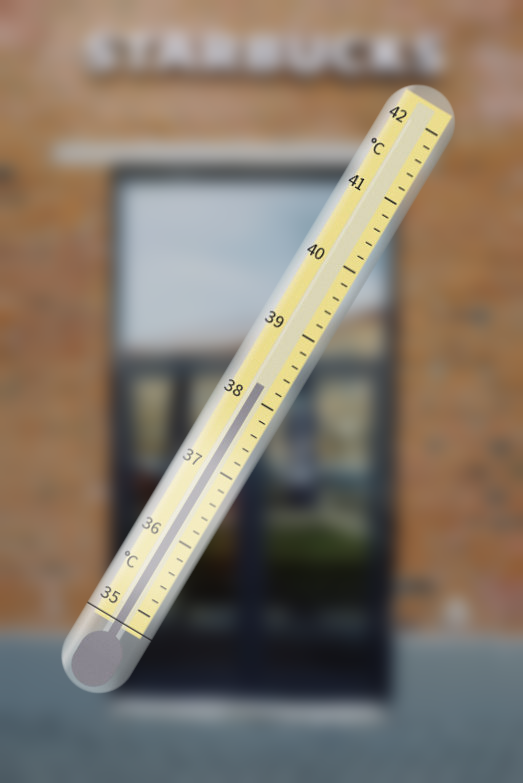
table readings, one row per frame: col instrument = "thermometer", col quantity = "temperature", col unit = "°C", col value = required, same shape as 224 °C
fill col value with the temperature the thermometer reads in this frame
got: 38.2 °C
